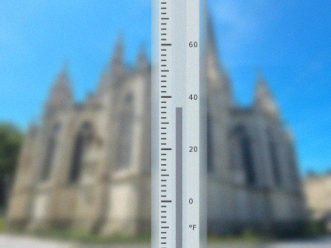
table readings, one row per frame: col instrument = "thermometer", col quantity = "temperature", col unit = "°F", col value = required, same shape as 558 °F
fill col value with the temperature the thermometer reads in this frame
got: 36 °F
